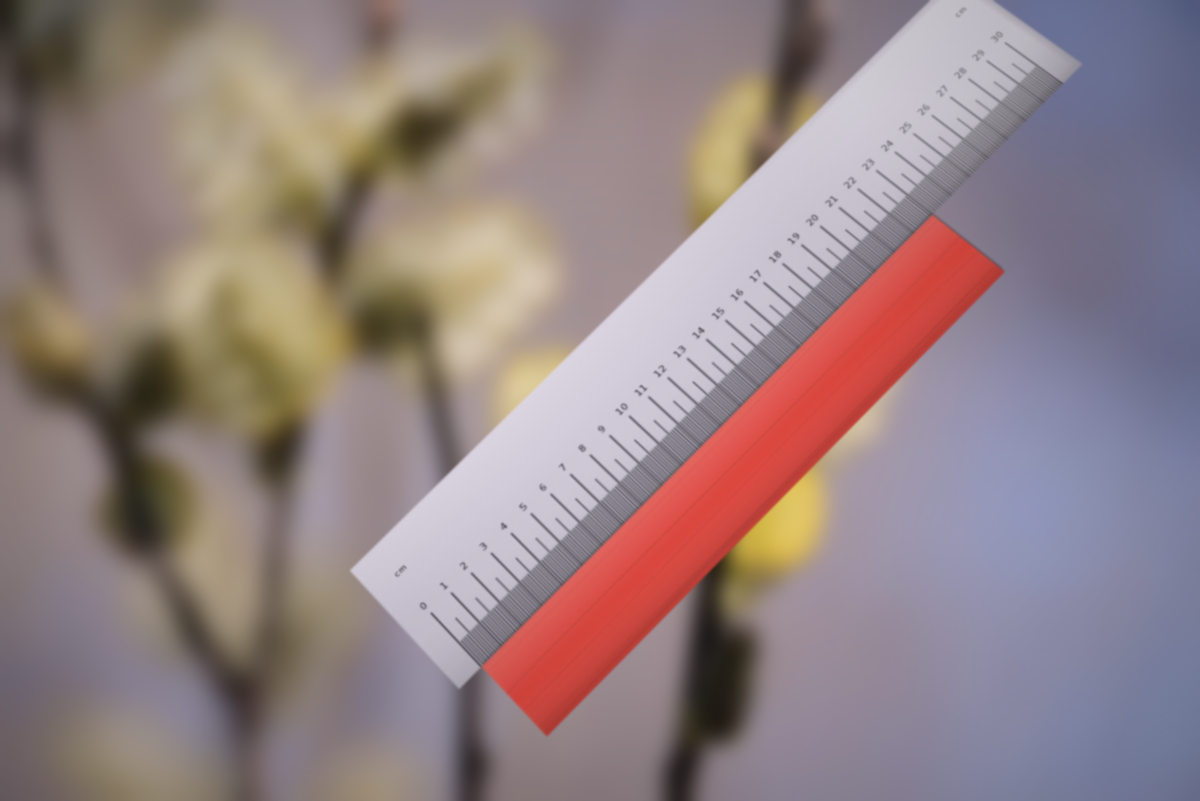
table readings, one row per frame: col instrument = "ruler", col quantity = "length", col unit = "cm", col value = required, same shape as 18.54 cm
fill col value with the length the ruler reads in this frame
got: 23 cm
